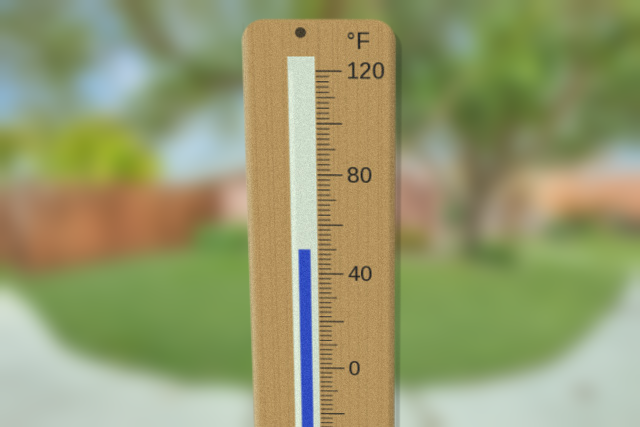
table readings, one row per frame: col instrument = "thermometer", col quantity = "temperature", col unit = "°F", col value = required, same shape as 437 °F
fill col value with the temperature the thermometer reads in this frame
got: 50 °F
